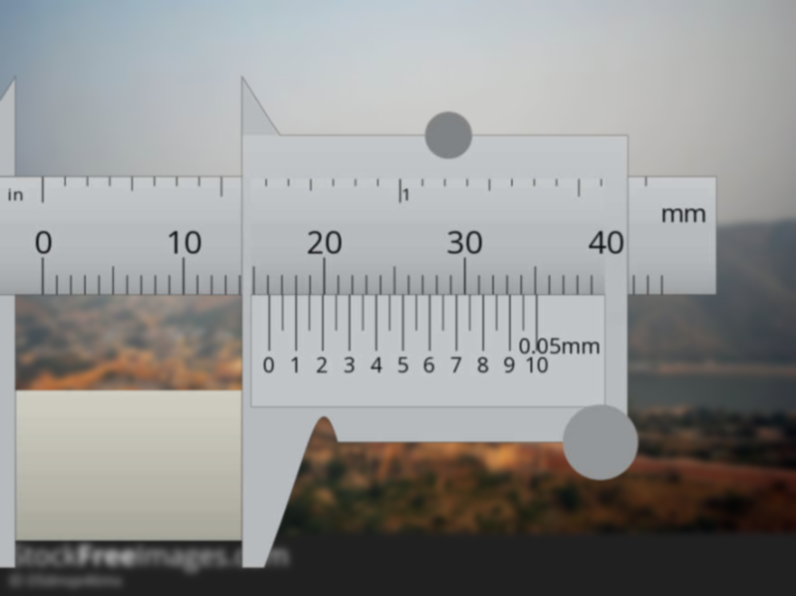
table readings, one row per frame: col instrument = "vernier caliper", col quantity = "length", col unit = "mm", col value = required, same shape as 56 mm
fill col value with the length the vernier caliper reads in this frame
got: 16.1 mm
